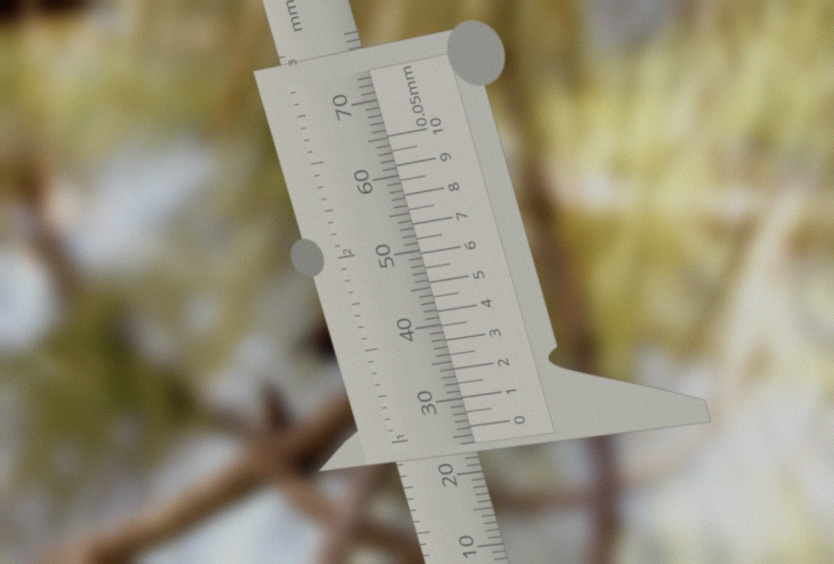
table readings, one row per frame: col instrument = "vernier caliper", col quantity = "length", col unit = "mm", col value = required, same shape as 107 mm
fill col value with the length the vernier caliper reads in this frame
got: 26.2 mm
